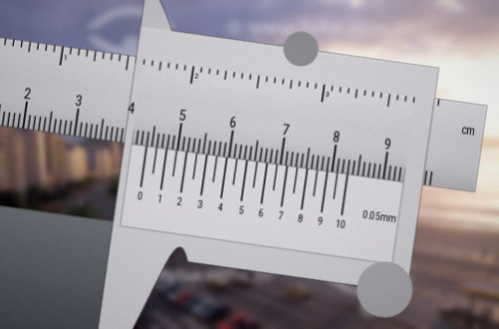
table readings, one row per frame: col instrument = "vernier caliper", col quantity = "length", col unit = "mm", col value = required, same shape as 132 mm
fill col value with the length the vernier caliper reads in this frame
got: 44.0 mm
